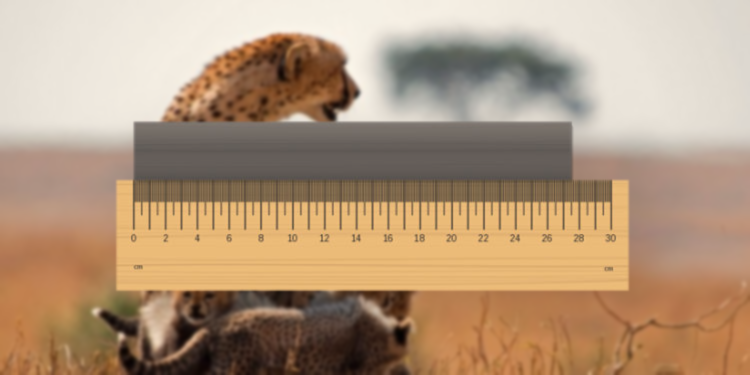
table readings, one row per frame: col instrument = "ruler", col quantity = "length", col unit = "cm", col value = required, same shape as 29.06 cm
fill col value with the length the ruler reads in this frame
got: 27.5 cm
